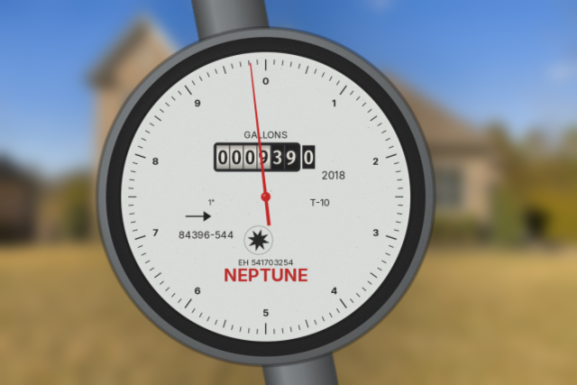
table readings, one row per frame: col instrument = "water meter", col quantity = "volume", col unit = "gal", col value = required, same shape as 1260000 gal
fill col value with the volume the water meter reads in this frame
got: 9389.8 gal
